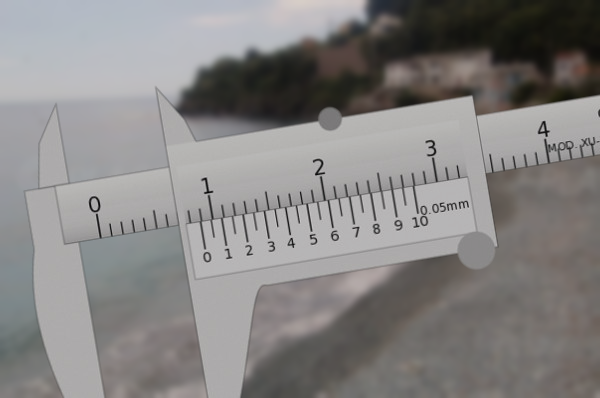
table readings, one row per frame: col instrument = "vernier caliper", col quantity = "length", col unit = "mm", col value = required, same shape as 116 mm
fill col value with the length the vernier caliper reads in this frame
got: 8.9 mm
